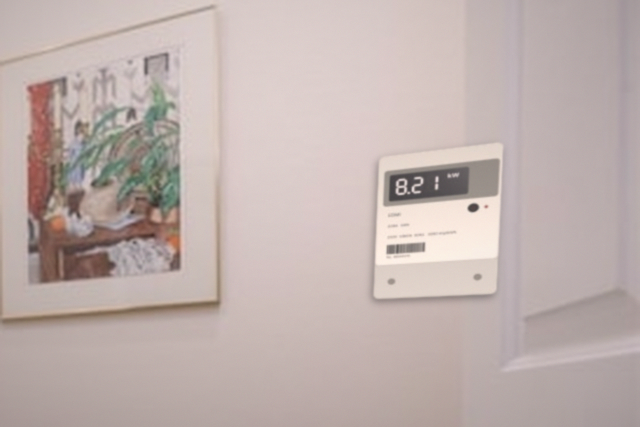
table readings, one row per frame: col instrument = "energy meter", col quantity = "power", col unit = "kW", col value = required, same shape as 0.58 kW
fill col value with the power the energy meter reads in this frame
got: 8.21 kW
